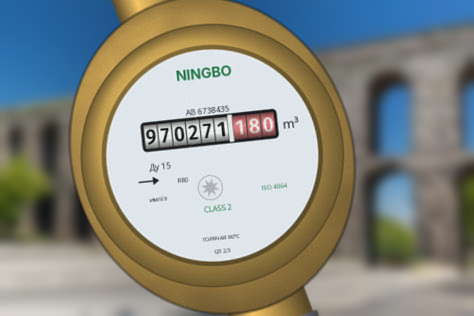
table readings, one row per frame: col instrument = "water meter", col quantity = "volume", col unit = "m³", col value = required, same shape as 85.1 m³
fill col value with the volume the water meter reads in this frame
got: 970271.180 m³
